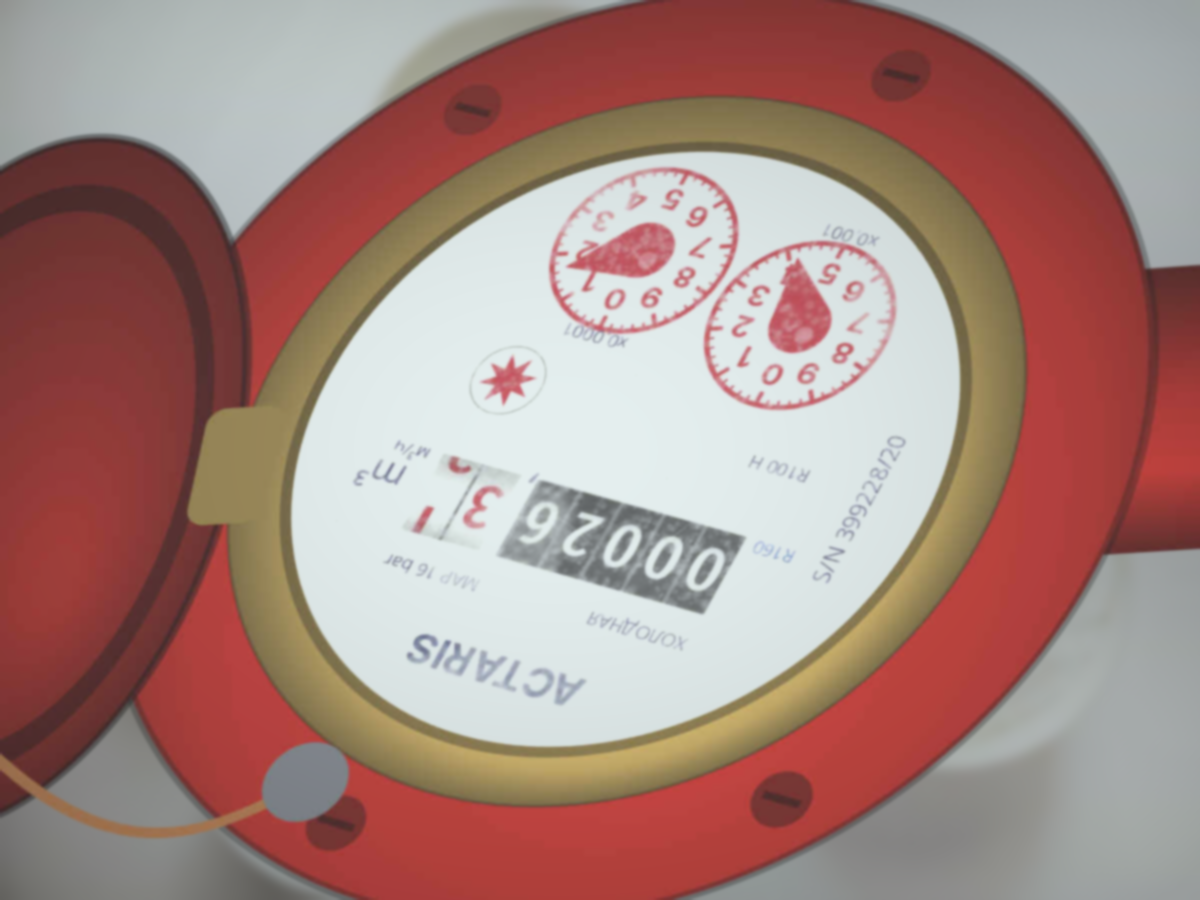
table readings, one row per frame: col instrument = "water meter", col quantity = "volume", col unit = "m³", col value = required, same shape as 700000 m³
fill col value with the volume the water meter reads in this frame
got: 26.3141 m³
